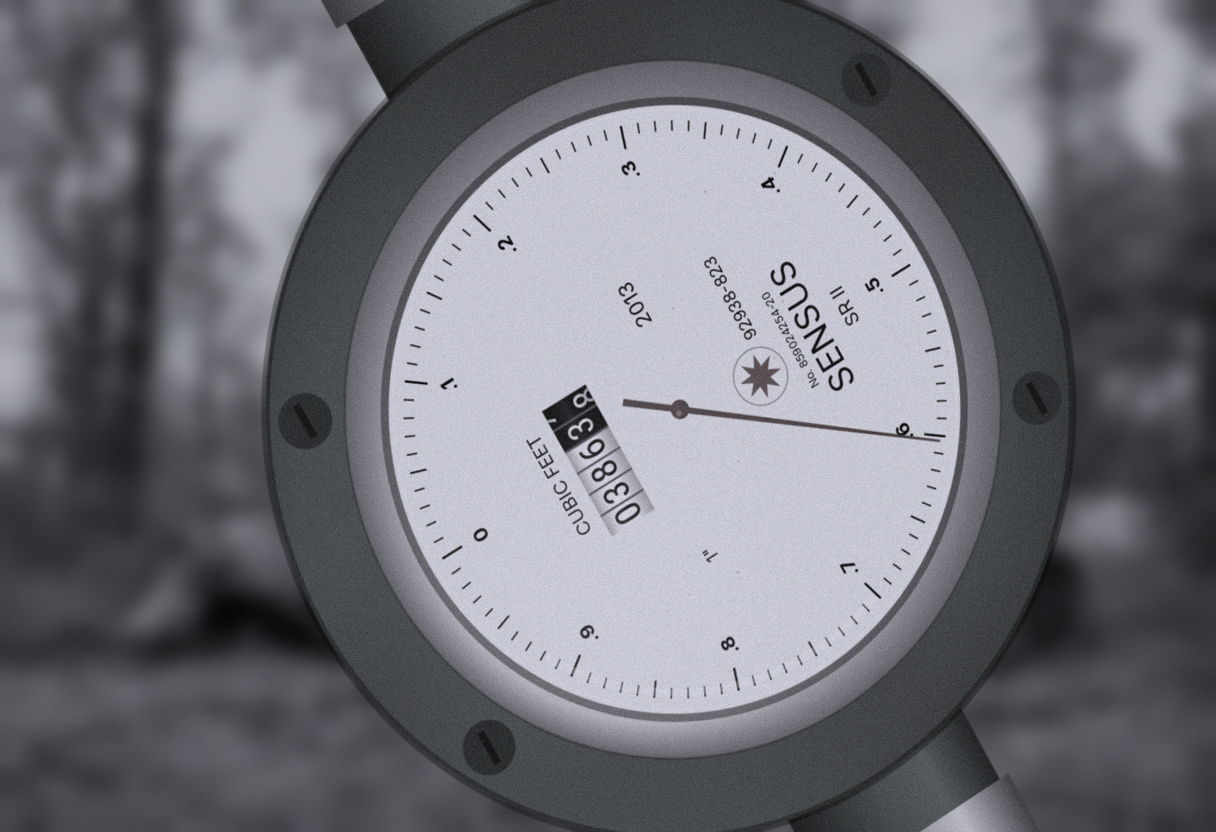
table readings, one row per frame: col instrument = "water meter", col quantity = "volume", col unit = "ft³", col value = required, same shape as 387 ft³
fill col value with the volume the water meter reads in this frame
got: 38637.60 ft³
